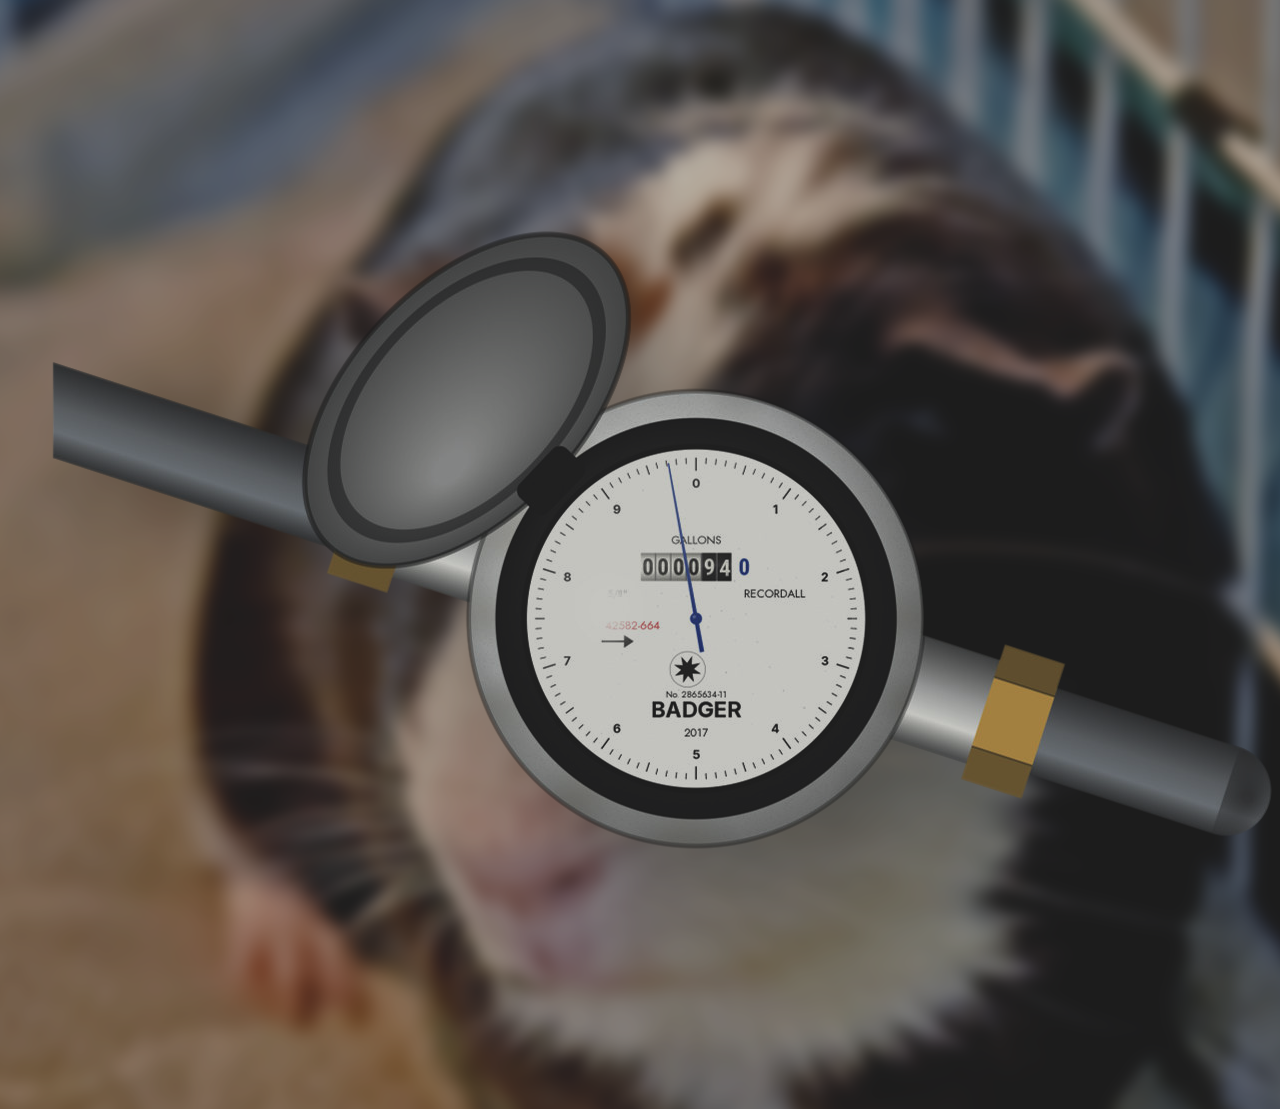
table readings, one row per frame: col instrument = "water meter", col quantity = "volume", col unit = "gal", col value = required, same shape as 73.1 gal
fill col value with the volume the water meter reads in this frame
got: 939.7 gal
